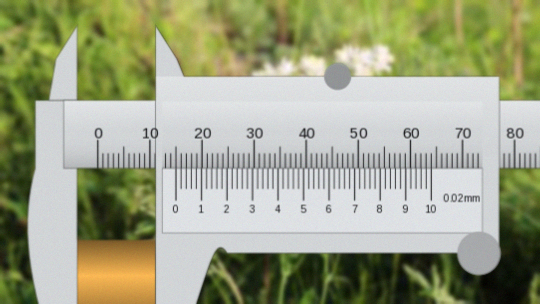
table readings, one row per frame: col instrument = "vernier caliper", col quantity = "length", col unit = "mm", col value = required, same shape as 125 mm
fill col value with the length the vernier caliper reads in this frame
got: 15.0 mm
